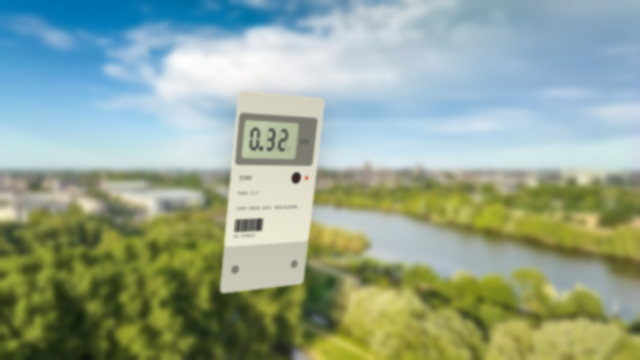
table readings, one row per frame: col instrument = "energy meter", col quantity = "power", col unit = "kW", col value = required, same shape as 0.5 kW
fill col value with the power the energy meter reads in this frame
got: 0.32 kW
